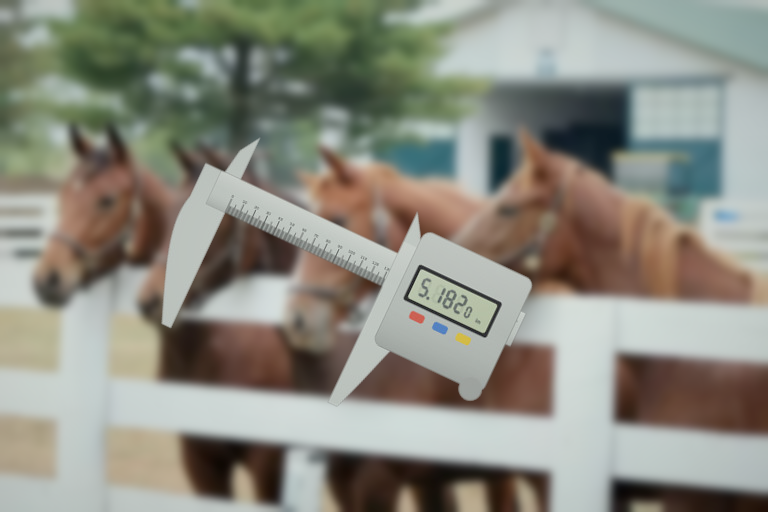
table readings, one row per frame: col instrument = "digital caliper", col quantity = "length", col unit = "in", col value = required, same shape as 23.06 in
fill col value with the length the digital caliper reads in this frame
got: 5.1820 in
